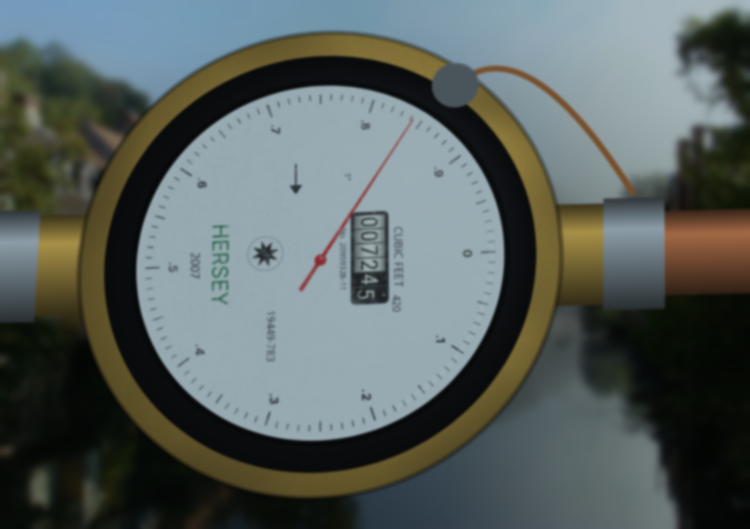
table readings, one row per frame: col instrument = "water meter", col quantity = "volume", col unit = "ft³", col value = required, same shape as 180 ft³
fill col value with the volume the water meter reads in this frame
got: 7244.84 ft³
